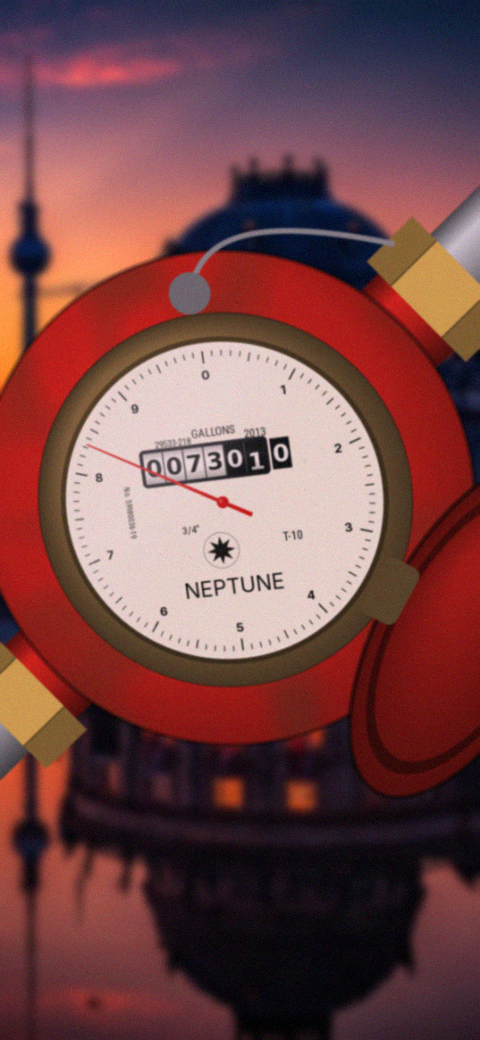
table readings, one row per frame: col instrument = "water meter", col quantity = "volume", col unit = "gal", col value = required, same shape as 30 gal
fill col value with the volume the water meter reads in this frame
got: 73008.3 gal
